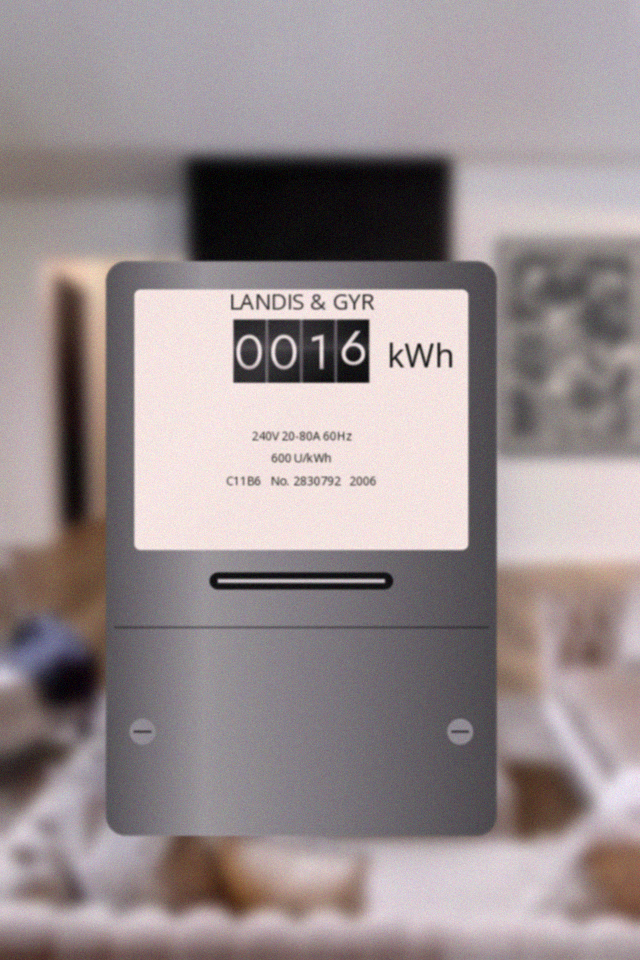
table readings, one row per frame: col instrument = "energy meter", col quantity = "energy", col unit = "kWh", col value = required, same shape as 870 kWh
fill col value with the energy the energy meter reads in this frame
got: 16 kWh
